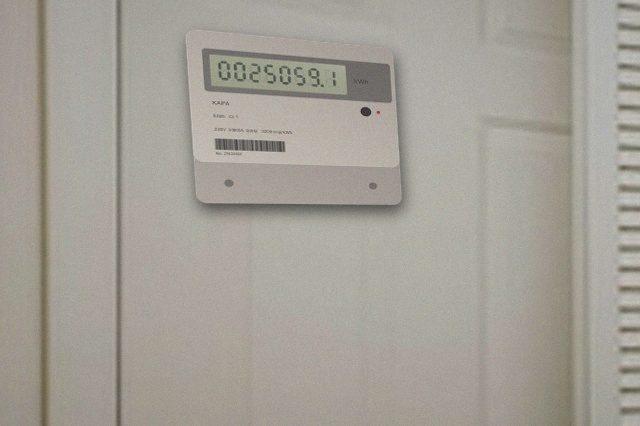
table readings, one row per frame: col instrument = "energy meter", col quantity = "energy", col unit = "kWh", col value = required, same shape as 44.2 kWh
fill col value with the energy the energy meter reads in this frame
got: 25059.1 kWh
